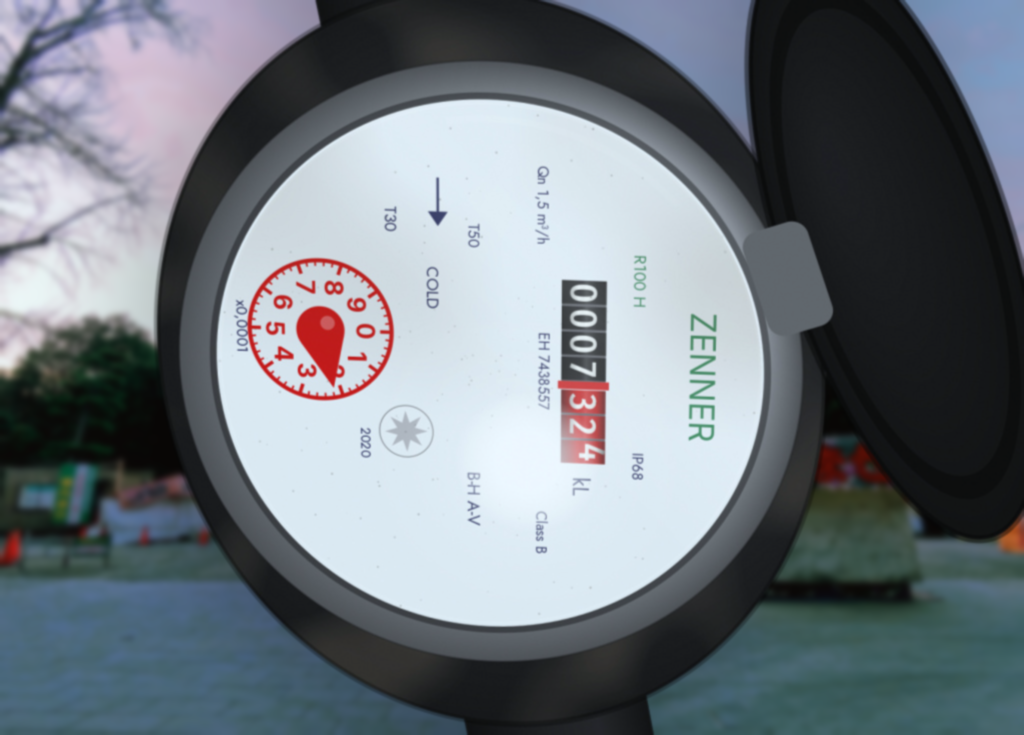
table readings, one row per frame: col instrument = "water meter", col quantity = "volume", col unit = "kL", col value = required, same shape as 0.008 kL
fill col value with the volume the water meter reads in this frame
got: 7.3242 kL
